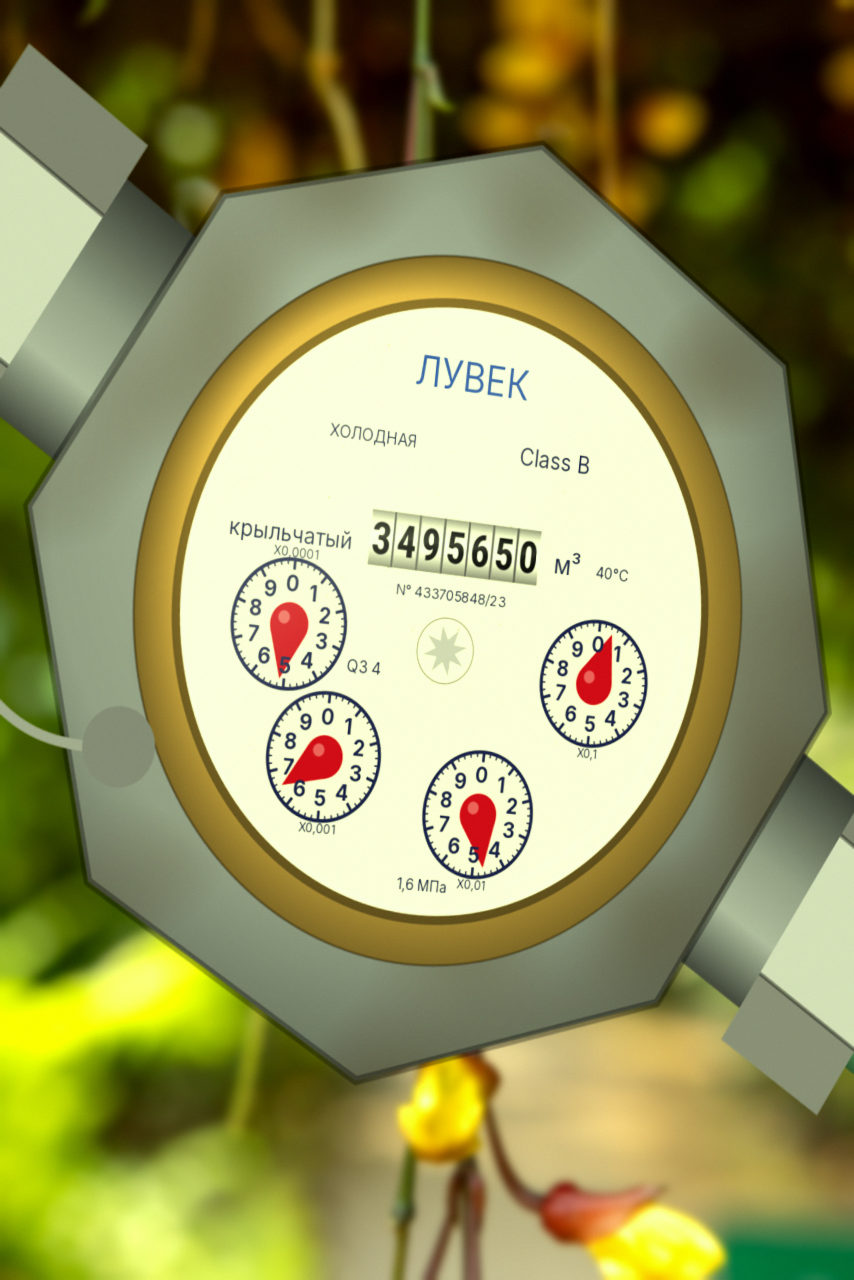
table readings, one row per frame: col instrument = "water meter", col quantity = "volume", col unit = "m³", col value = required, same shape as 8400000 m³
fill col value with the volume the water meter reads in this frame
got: 3495650.0465 m³
